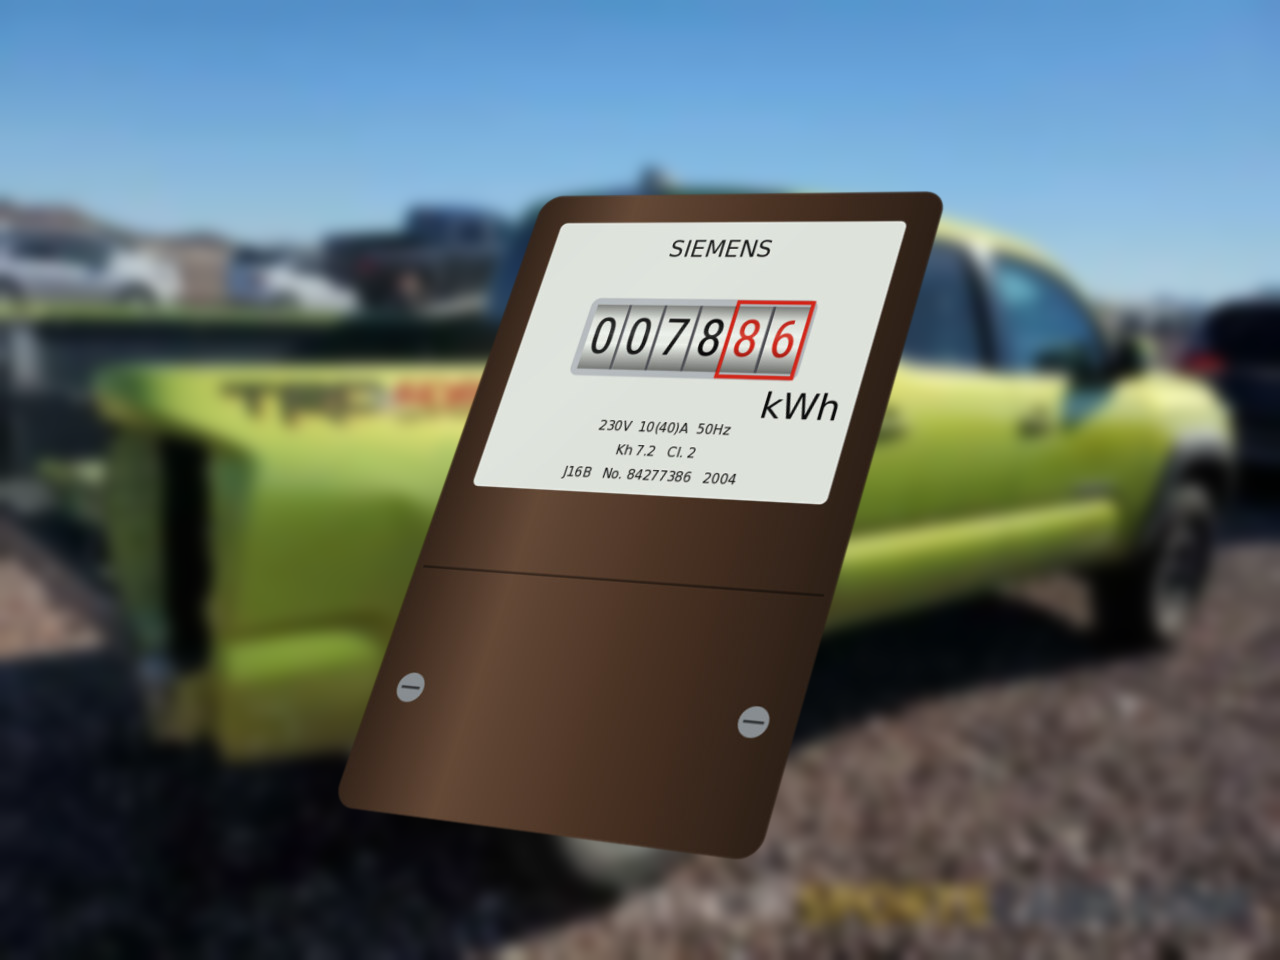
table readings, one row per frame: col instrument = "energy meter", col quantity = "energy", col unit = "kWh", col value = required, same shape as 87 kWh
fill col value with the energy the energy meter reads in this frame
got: 78.86 kWh
